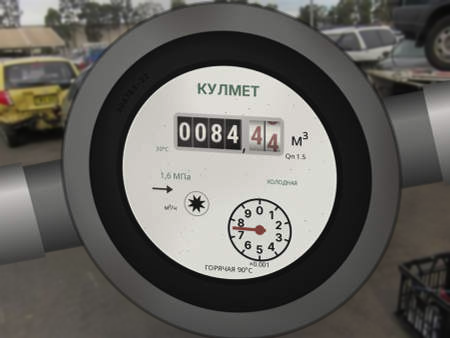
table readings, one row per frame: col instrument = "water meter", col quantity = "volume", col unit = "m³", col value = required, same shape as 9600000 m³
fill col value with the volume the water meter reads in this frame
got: 84.437 m³
